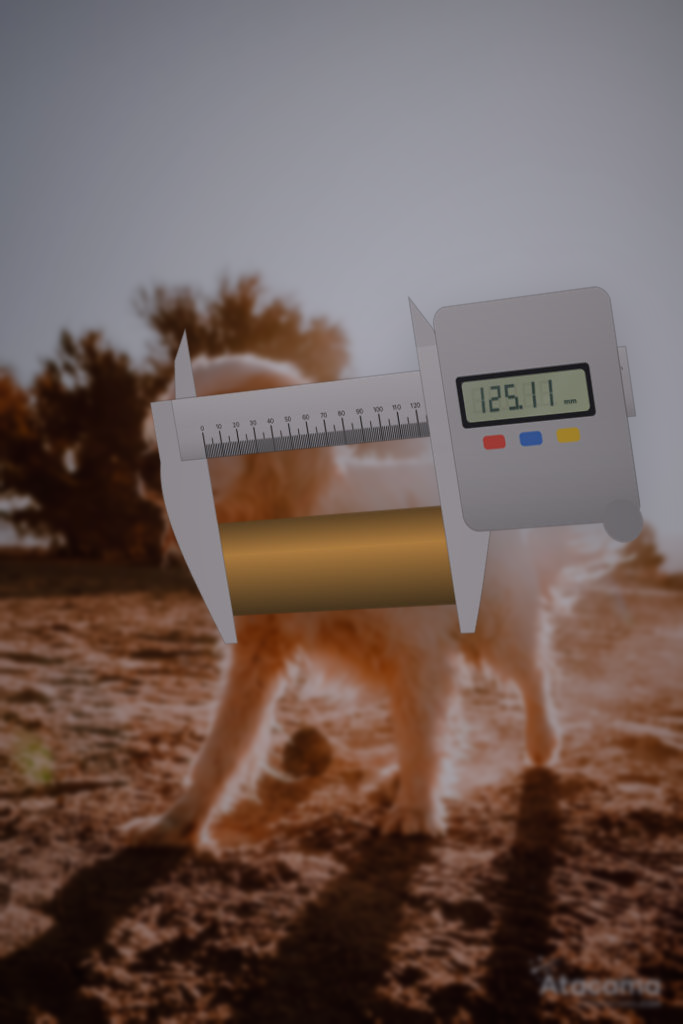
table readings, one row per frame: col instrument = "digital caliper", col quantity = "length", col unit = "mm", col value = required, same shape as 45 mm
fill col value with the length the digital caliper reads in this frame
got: 125.11 mm
